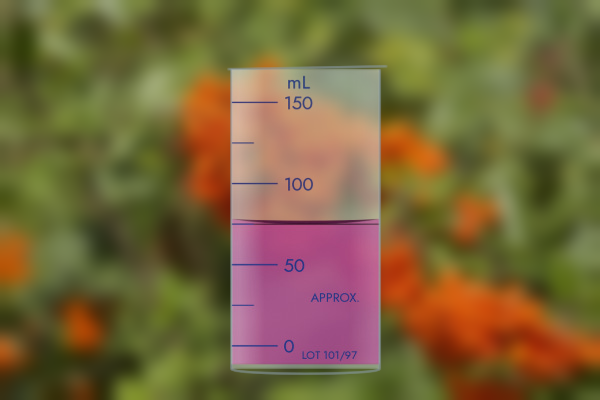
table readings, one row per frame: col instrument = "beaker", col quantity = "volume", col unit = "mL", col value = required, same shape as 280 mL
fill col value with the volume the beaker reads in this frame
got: 75 mL
